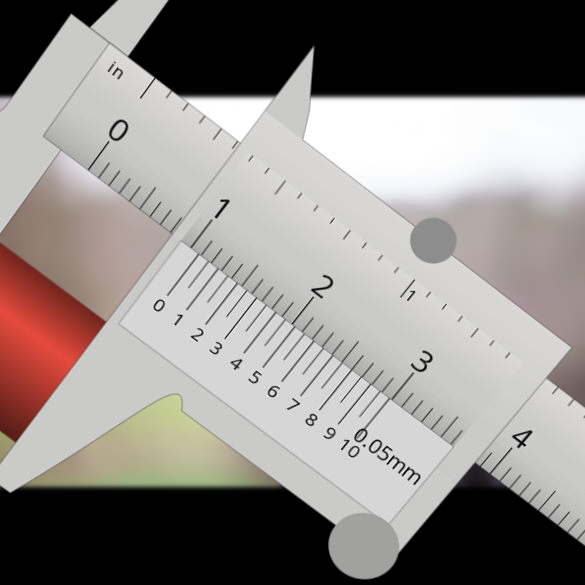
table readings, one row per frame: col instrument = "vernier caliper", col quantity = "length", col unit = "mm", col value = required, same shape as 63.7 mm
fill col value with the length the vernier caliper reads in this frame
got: 10.8 mm
